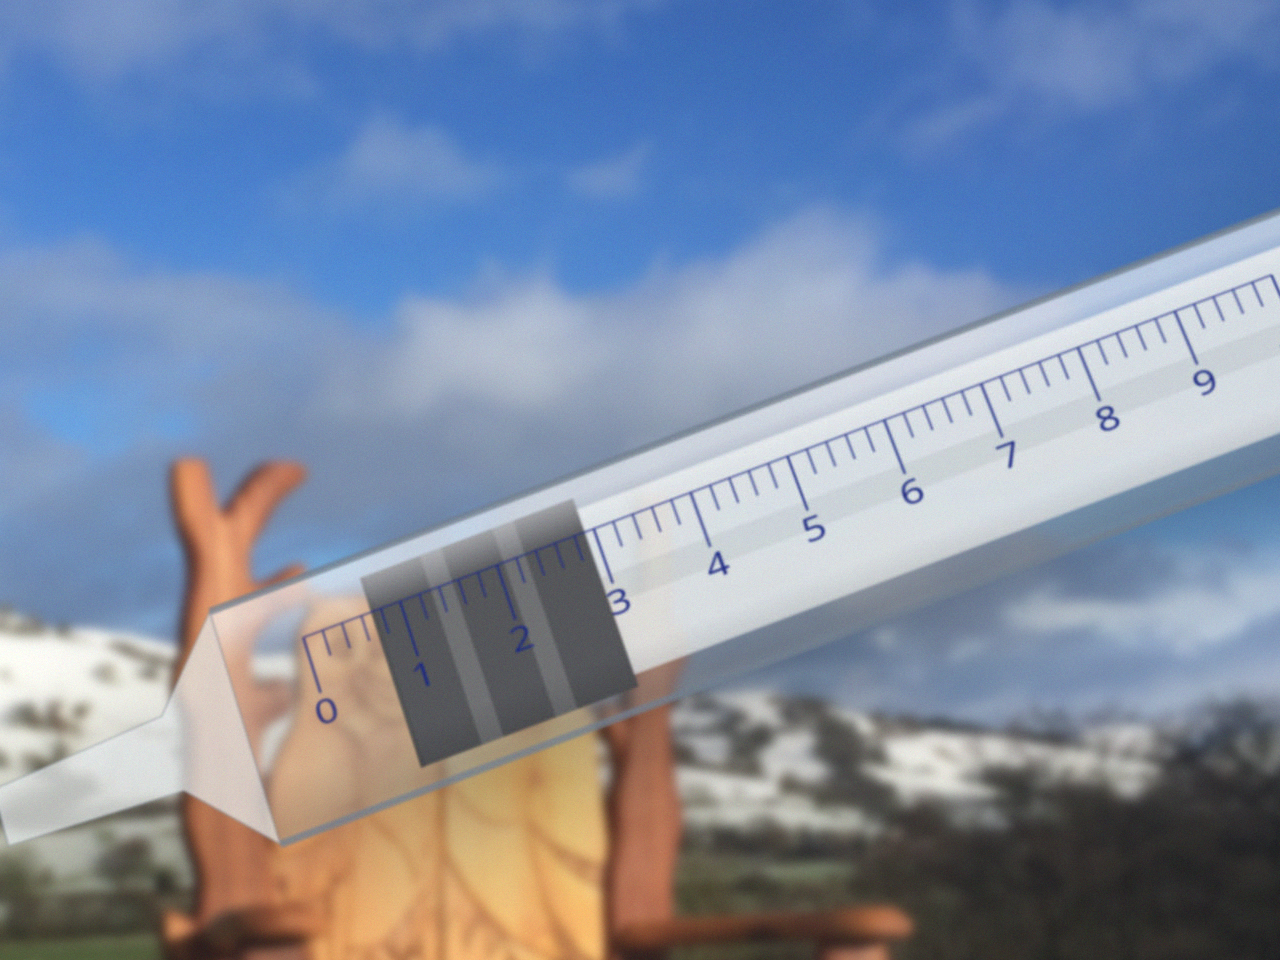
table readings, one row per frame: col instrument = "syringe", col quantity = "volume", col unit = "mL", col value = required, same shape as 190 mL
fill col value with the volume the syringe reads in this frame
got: 0.7 mL
